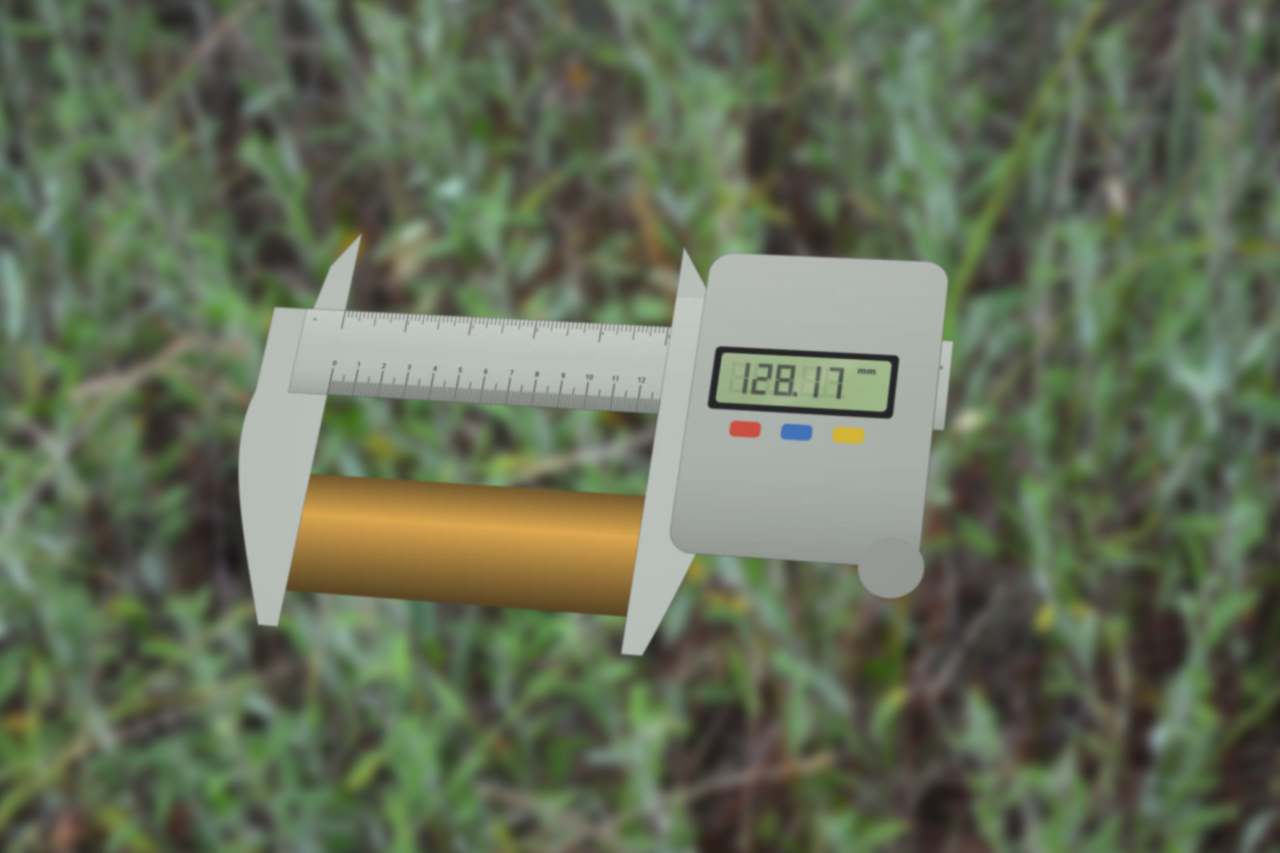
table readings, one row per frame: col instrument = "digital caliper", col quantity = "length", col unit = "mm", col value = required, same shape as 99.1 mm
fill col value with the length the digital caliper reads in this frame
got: 128.17 mm
